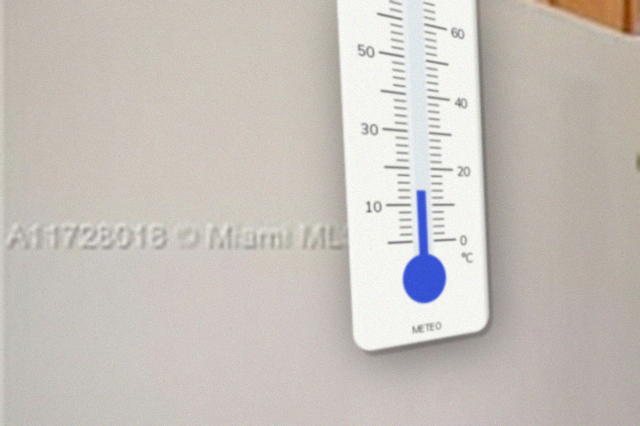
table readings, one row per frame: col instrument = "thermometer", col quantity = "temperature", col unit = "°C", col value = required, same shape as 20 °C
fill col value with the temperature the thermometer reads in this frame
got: 14 °C
